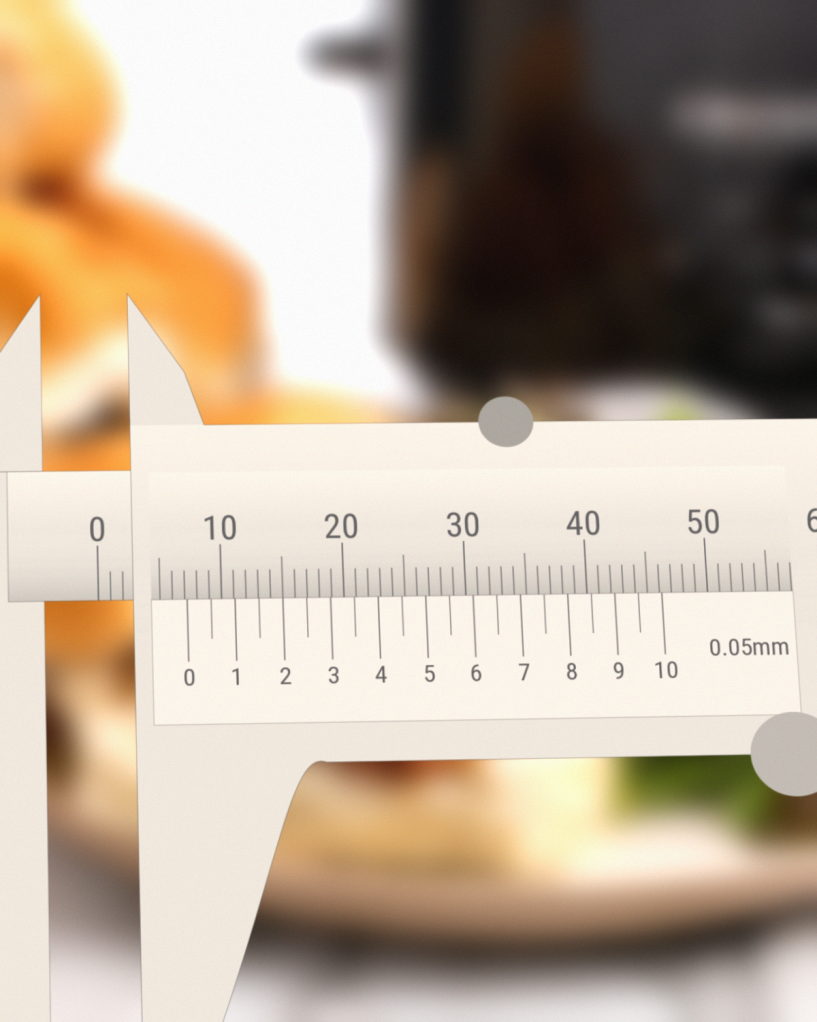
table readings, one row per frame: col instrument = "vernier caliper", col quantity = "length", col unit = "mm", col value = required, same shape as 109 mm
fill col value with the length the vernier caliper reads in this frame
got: 7.2 mm
